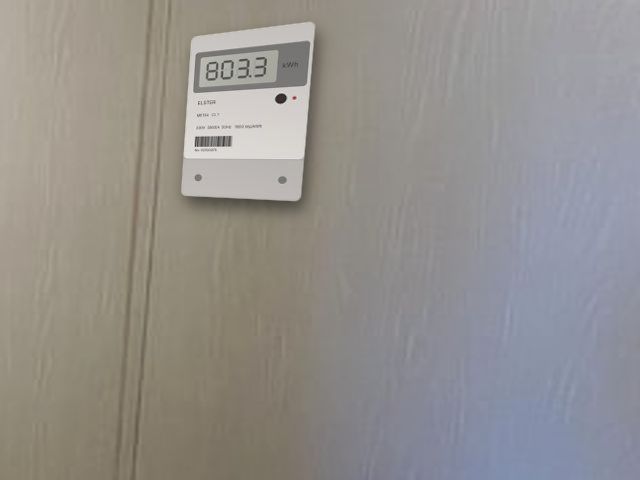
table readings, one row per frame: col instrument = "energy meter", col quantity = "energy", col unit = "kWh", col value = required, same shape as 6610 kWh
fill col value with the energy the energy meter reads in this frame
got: 803.3 kWh
